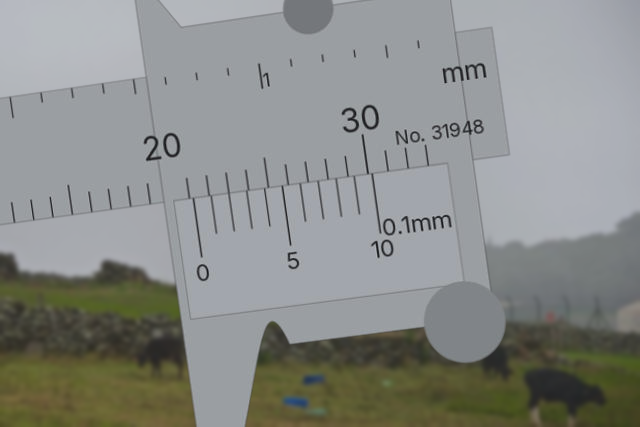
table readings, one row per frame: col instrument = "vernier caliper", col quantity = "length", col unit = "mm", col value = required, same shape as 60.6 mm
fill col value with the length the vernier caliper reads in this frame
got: 21.2 mm
